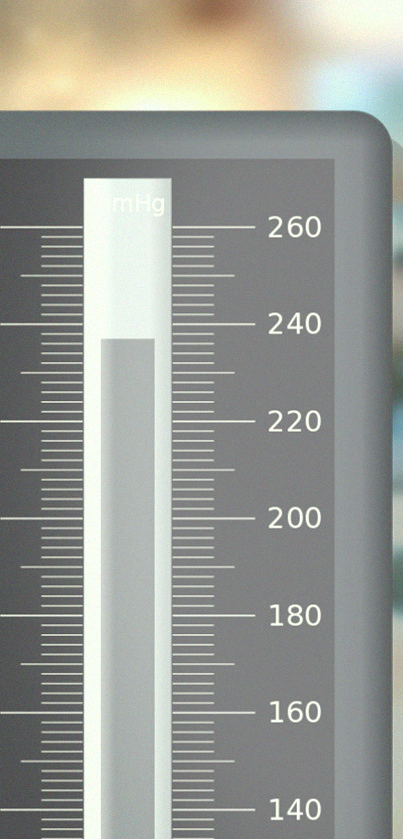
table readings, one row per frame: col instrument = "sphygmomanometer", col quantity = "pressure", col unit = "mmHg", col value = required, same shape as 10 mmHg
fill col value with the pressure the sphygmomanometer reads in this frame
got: 237 mmHg
